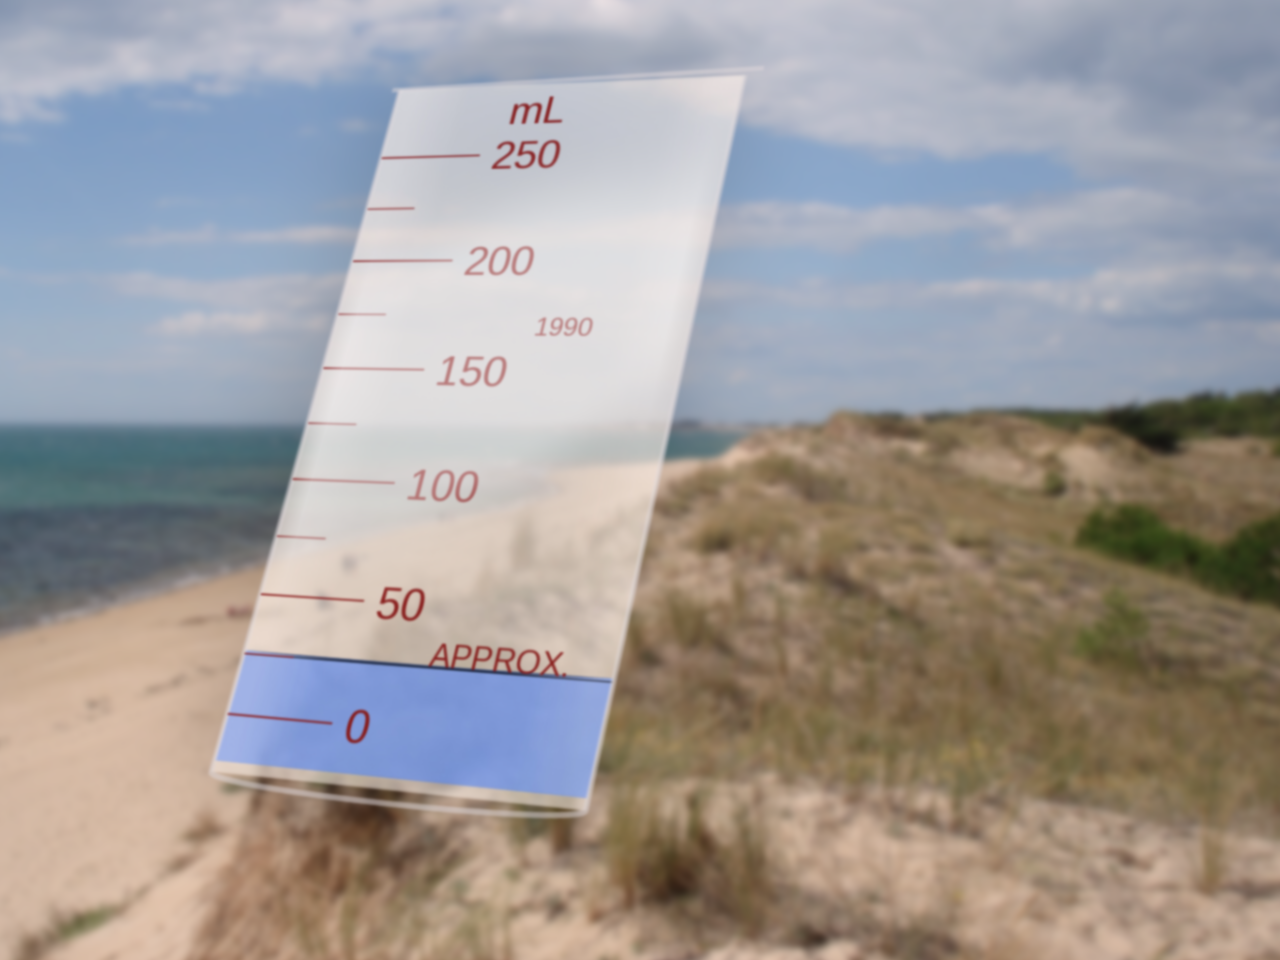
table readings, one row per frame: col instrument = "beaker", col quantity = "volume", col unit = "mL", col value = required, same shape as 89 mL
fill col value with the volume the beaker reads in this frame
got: 25 mL
